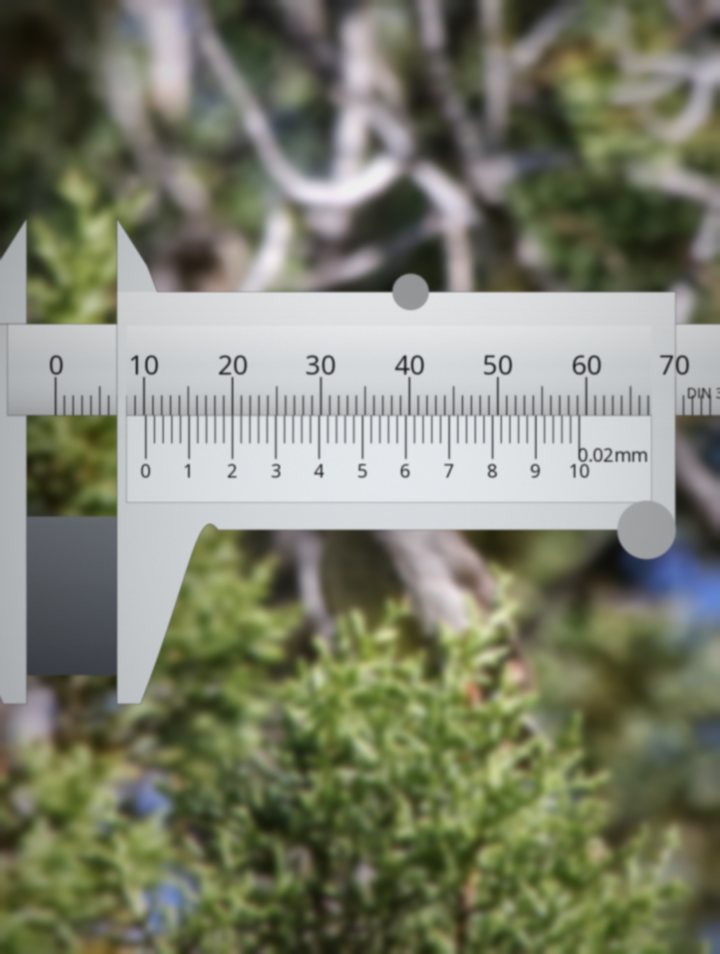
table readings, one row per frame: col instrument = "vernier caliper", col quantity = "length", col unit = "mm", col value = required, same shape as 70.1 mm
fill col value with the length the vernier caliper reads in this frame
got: 10.2 mm
